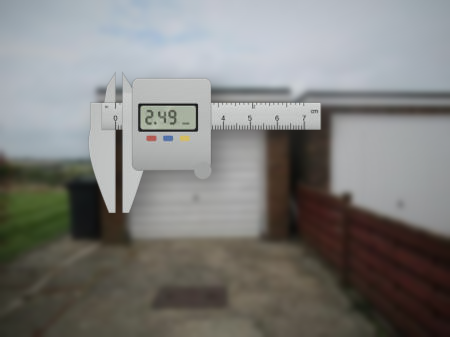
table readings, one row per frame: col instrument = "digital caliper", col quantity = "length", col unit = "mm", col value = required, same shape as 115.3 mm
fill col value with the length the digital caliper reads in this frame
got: 2.49 mm
